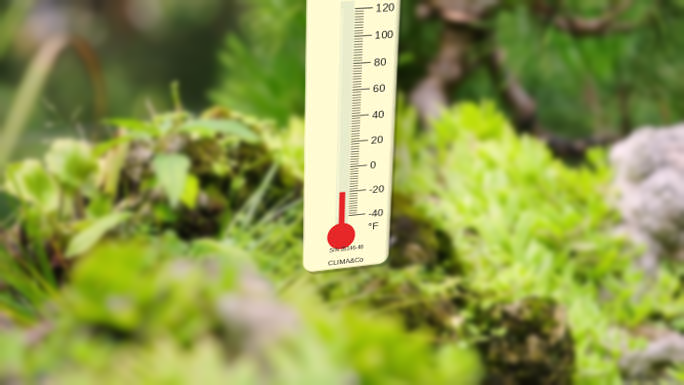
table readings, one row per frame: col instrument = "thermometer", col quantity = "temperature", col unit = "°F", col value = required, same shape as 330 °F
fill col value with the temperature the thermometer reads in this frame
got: -20 °F
